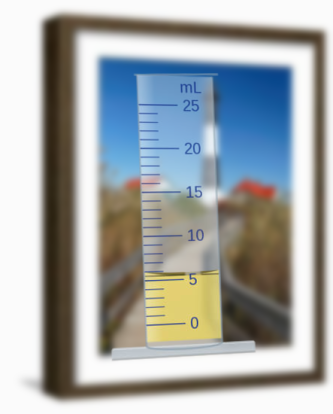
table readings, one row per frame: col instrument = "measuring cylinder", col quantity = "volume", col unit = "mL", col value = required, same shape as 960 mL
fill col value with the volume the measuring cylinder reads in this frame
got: 5.5 mL
